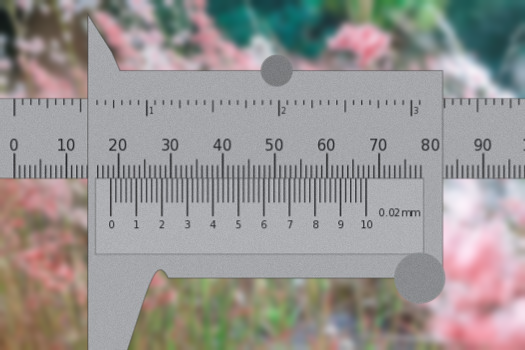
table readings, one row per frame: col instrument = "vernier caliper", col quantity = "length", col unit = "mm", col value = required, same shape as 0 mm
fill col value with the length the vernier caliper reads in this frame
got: 18.5 mm
